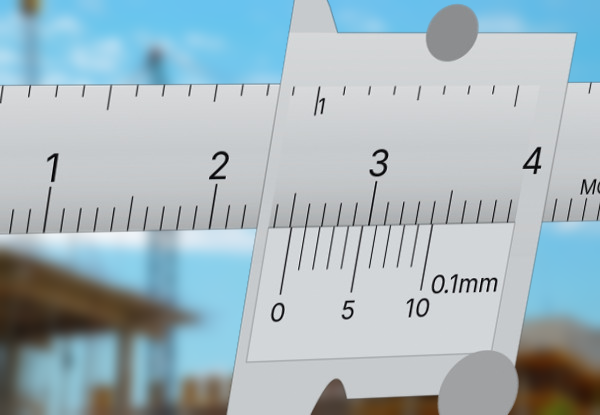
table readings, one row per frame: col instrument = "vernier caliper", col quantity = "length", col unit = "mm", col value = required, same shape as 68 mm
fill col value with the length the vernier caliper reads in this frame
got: 25.1 mm
